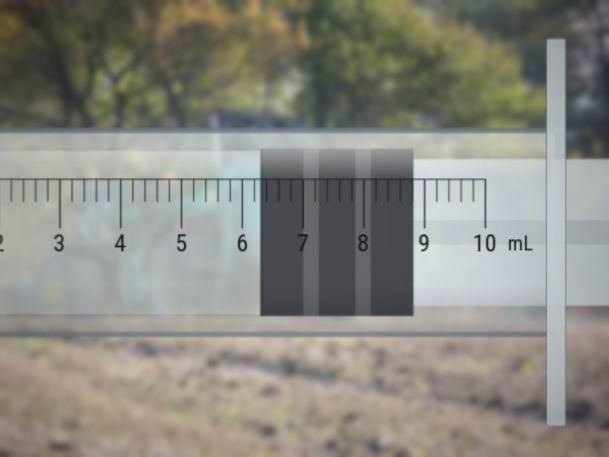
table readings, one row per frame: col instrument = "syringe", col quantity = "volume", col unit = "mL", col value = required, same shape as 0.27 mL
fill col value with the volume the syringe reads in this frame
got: 6.3 mL
